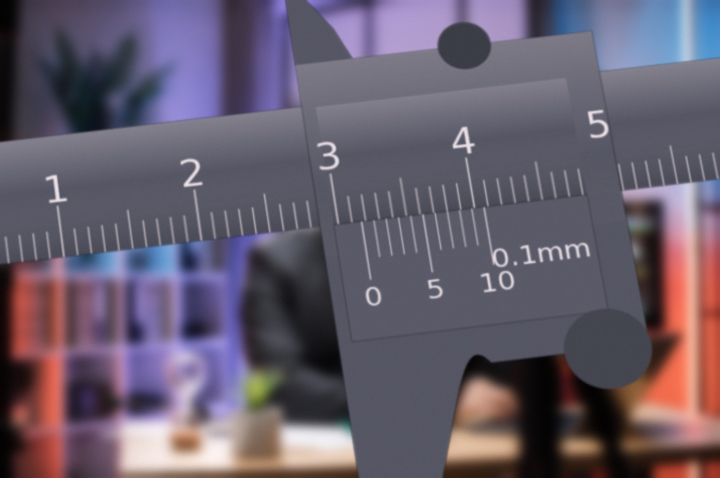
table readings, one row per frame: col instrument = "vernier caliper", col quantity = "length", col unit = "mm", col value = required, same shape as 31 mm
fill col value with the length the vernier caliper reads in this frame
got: 31.7 mm
